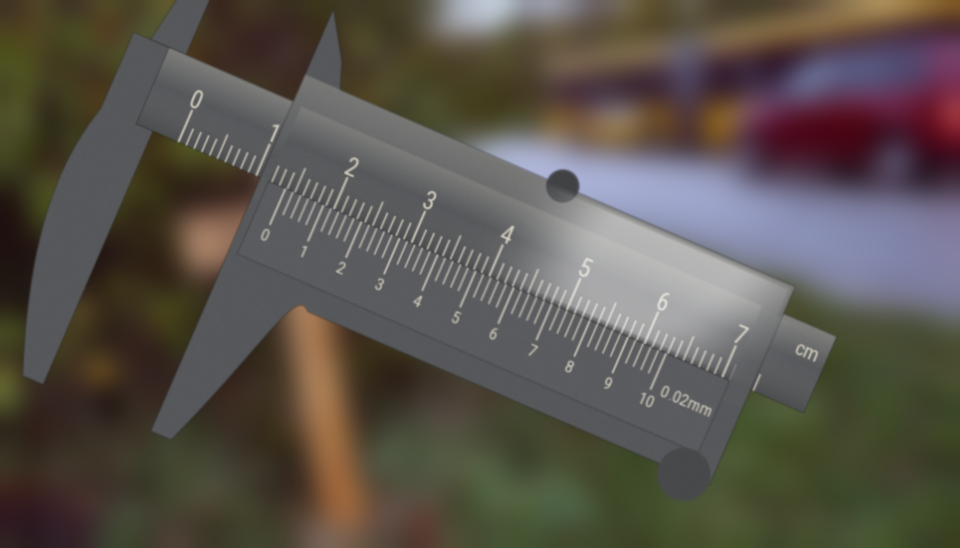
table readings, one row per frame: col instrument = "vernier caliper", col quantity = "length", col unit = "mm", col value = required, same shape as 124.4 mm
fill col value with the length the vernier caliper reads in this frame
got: 13.8 mm
